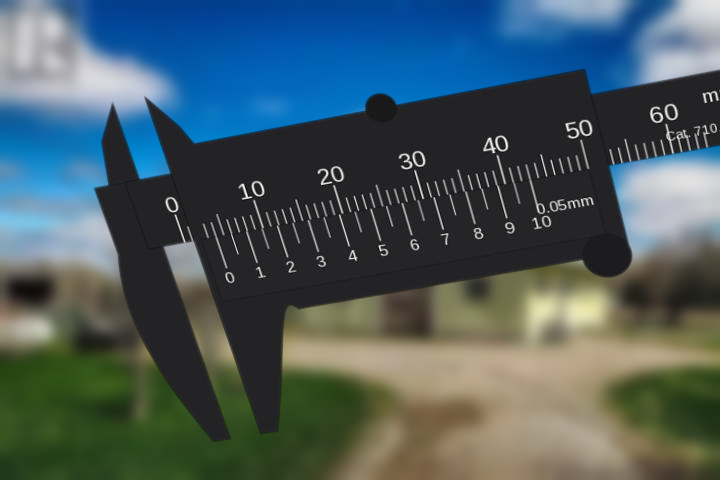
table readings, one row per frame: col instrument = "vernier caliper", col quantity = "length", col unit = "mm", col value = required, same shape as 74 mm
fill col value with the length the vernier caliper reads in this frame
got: 4.0 mm
